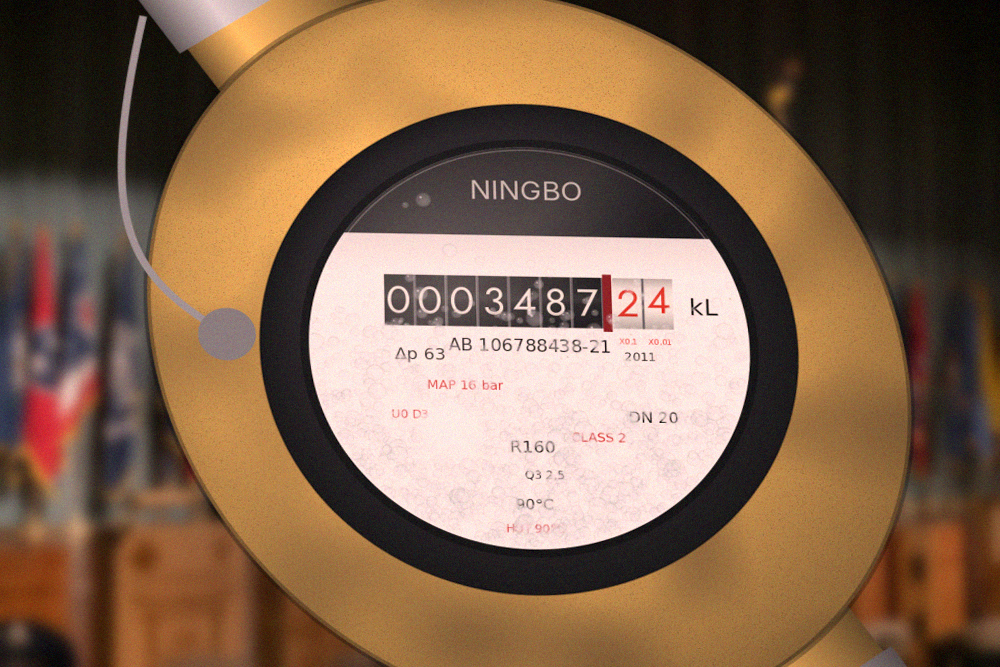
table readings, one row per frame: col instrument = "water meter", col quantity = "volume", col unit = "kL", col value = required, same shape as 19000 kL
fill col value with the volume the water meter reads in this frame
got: 3487.24 kL
